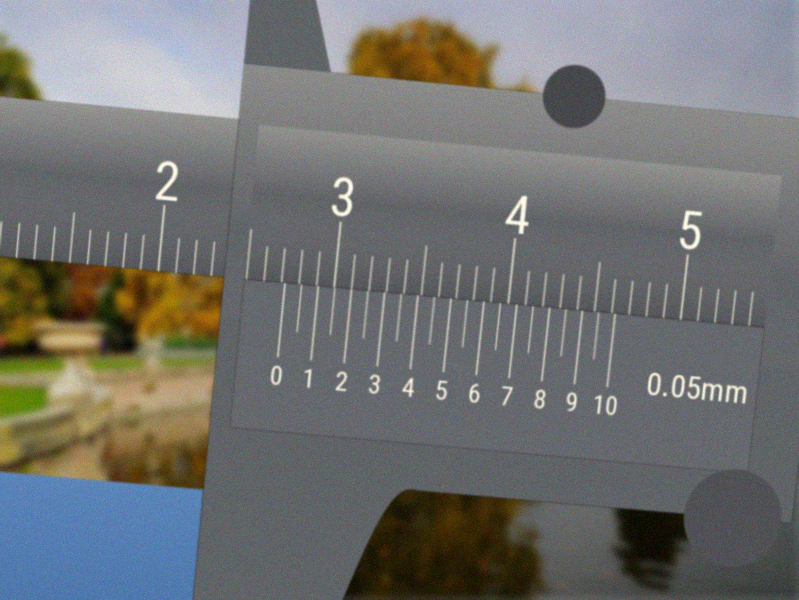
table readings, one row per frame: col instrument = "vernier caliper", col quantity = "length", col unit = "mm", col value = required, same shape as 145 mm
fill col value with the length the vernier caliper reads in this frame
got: 27.2 mm
